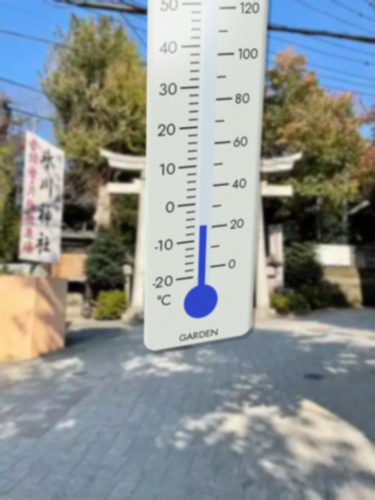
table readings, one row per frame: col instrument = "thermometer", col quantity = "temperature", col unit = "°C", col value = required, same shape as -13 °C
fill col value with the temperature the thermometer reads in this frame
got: -6 °C
